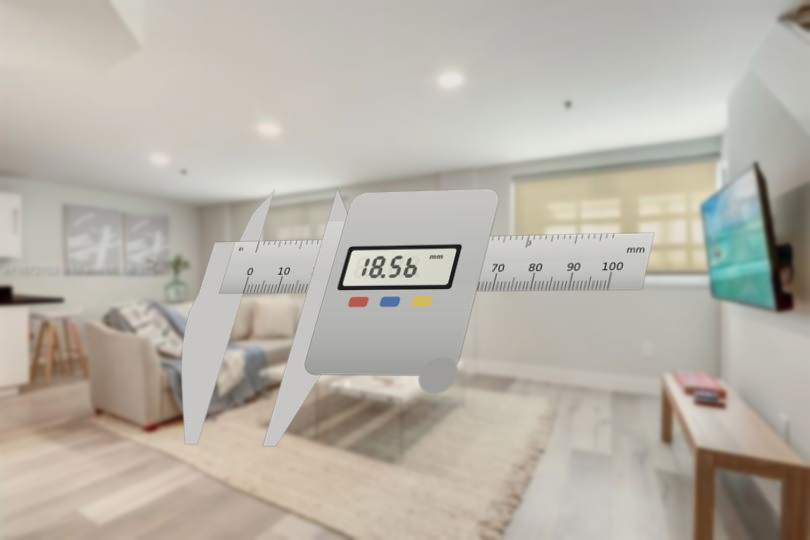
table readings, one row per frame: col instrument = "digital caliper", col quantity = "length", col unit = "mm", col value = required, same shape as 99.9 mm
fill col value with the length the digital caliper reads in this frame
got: 18.56 mm
